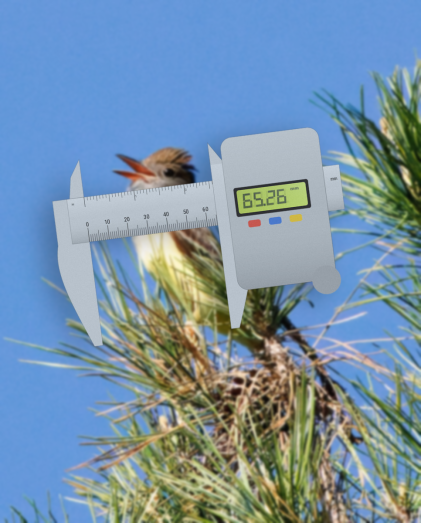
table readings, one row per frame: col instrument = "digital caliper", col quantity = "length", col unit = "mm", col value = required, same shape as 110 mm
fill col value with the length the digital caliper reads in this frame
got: 65.26 mm
